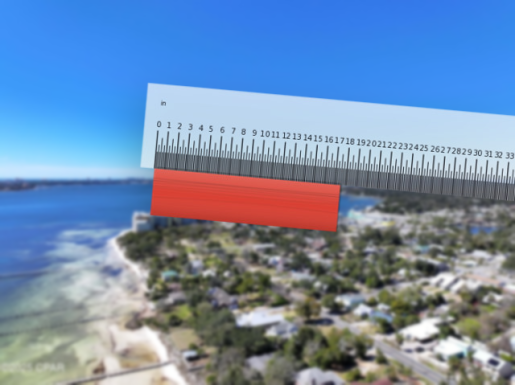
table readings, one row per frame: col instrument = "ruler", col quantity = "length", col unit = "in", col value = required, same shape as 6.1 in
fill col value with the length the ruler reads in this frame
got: 17.5 in
